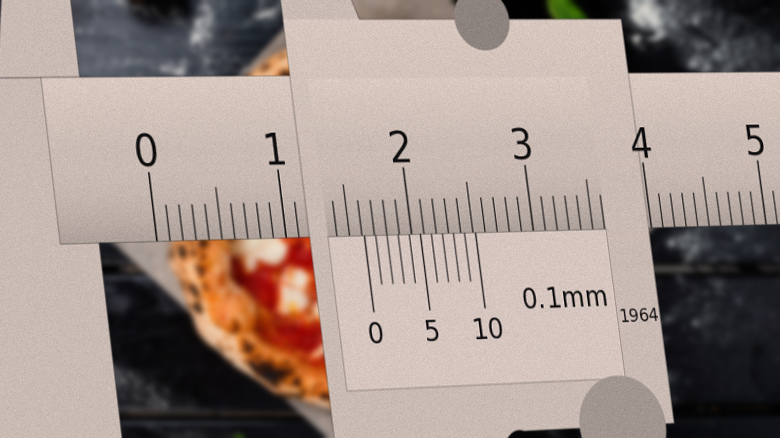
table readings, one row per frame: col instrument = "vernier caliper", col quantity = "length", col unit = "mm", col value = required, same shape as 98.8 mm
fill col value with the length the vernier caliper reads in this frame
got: 16.2 mm
